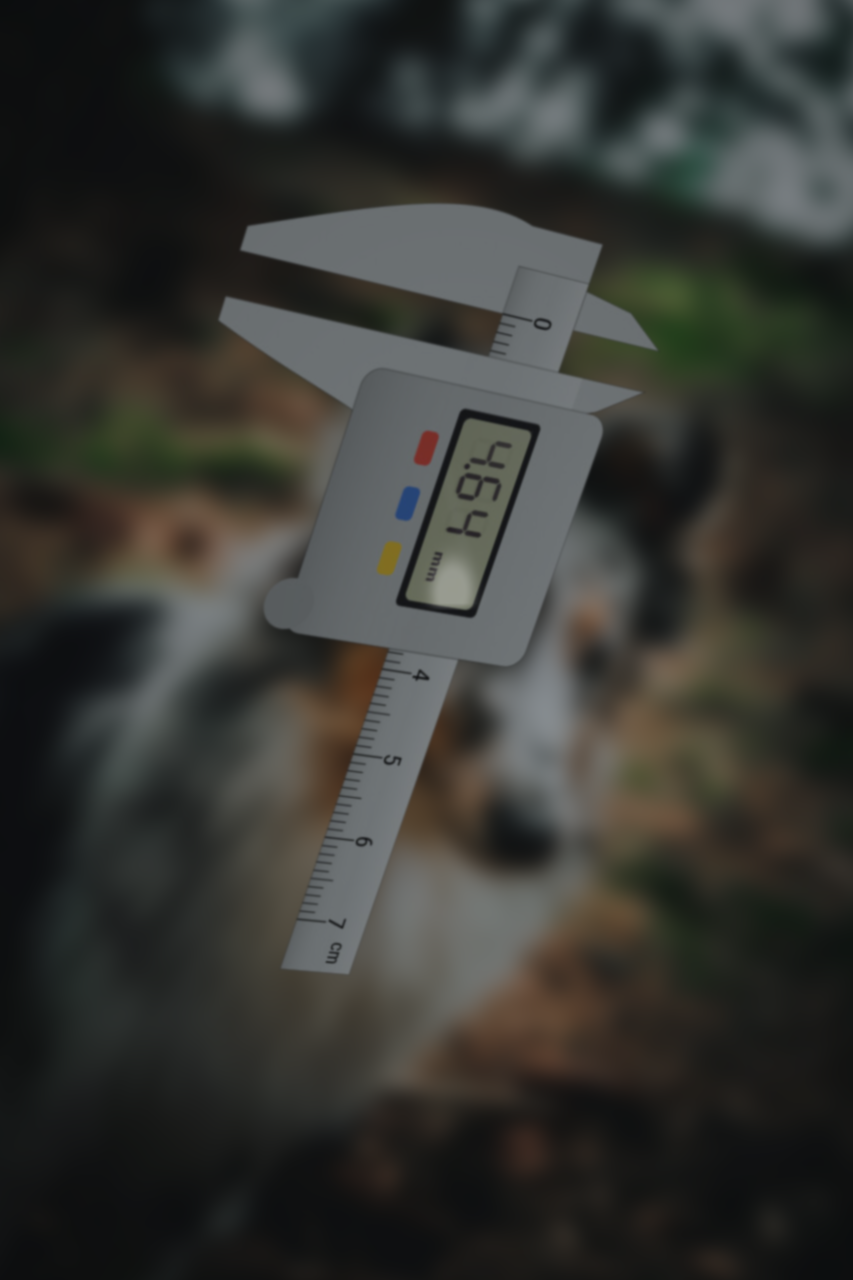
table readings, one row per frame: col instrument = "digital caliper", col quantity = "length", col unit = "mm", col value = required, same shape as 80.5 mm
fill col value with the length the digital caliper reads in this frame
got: 4.64 mm
